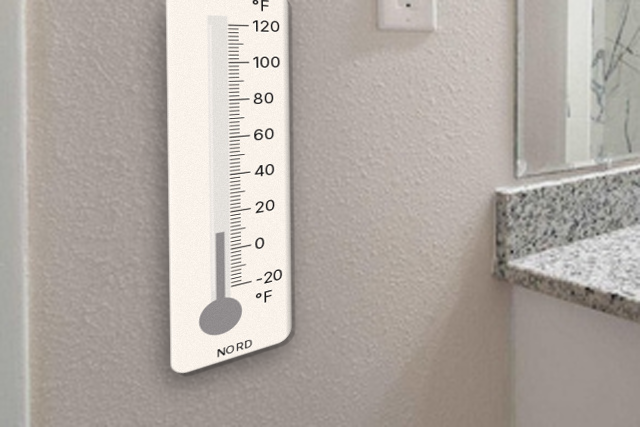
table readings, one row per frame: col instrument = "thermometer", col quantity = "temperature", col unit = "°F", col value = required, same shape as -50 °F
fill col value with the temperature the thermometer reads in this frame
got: 10 °F
